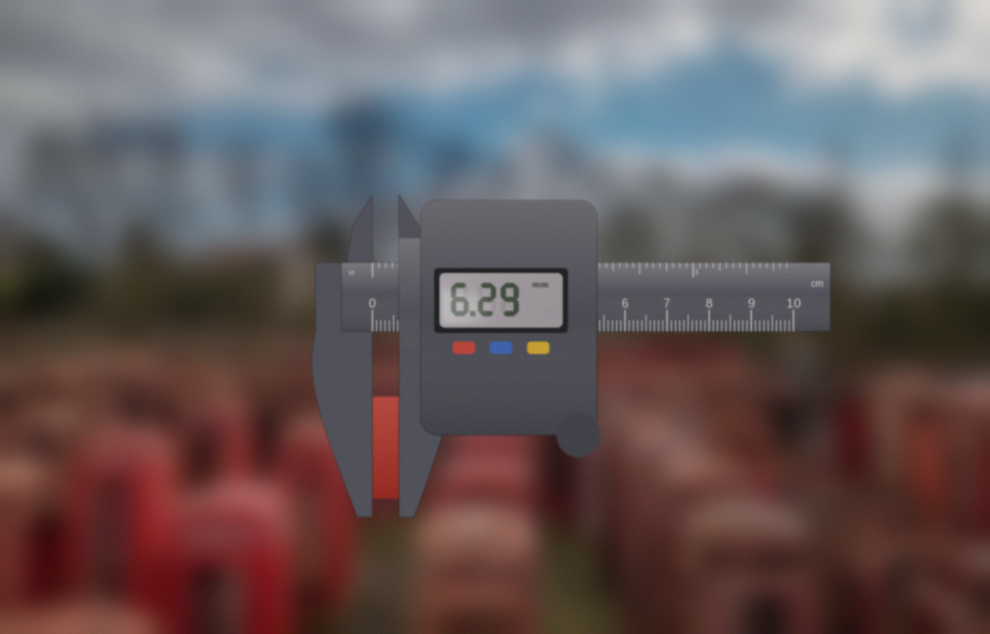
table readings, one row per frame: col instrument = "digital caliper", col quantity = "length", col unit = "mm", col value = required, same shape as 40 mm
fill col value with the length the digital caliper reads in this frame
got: 6.29 mm
